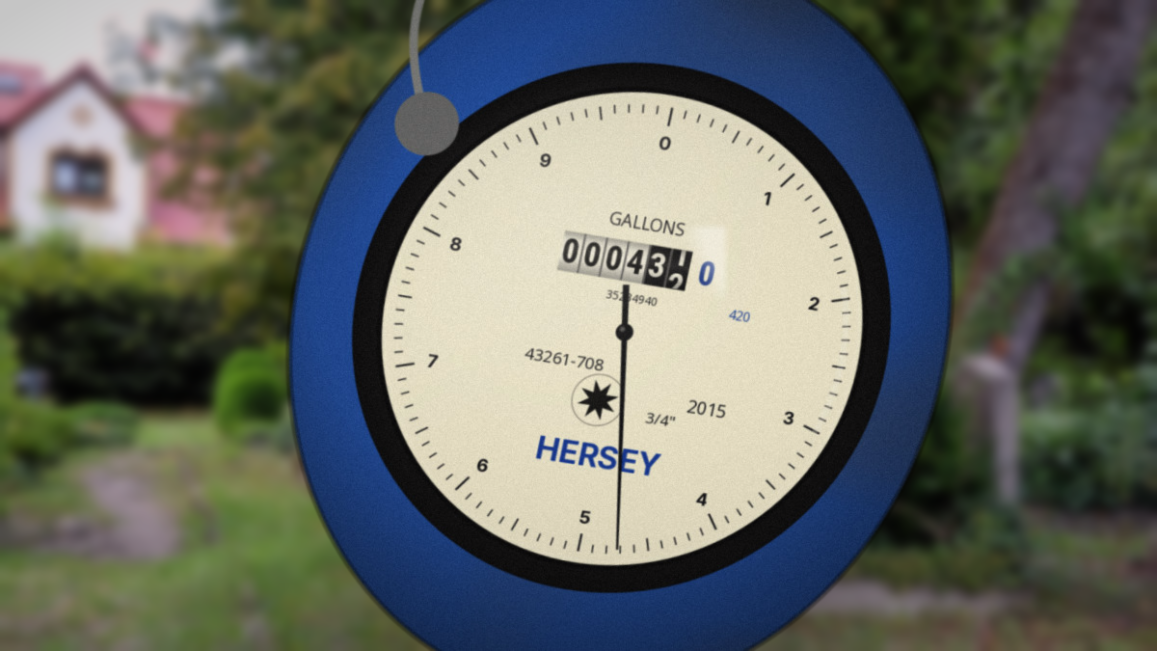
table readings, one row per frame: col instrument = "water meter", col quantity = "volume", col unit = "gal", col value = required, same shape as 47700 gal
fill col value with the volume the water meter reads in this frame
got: 4314.7 gal
